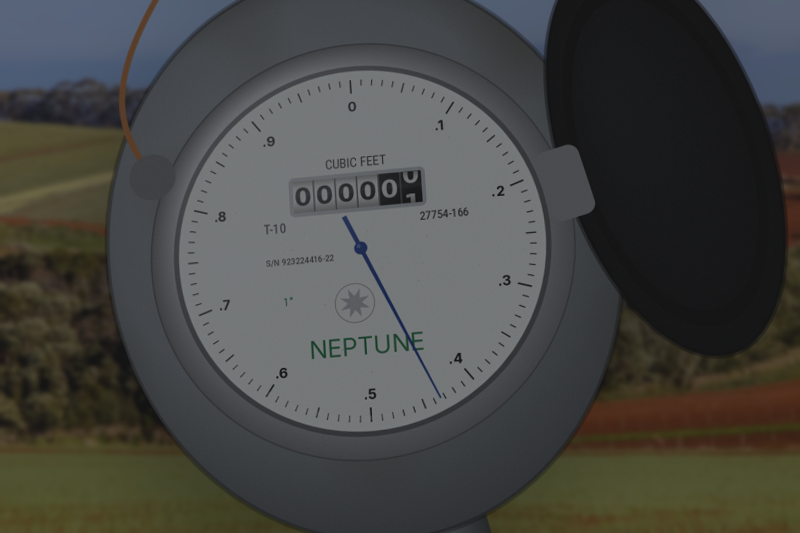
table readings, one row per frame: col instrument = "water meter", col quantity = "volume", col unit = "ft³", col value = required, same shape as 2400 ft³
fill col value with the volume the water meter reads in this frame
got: 0.43 ft³
